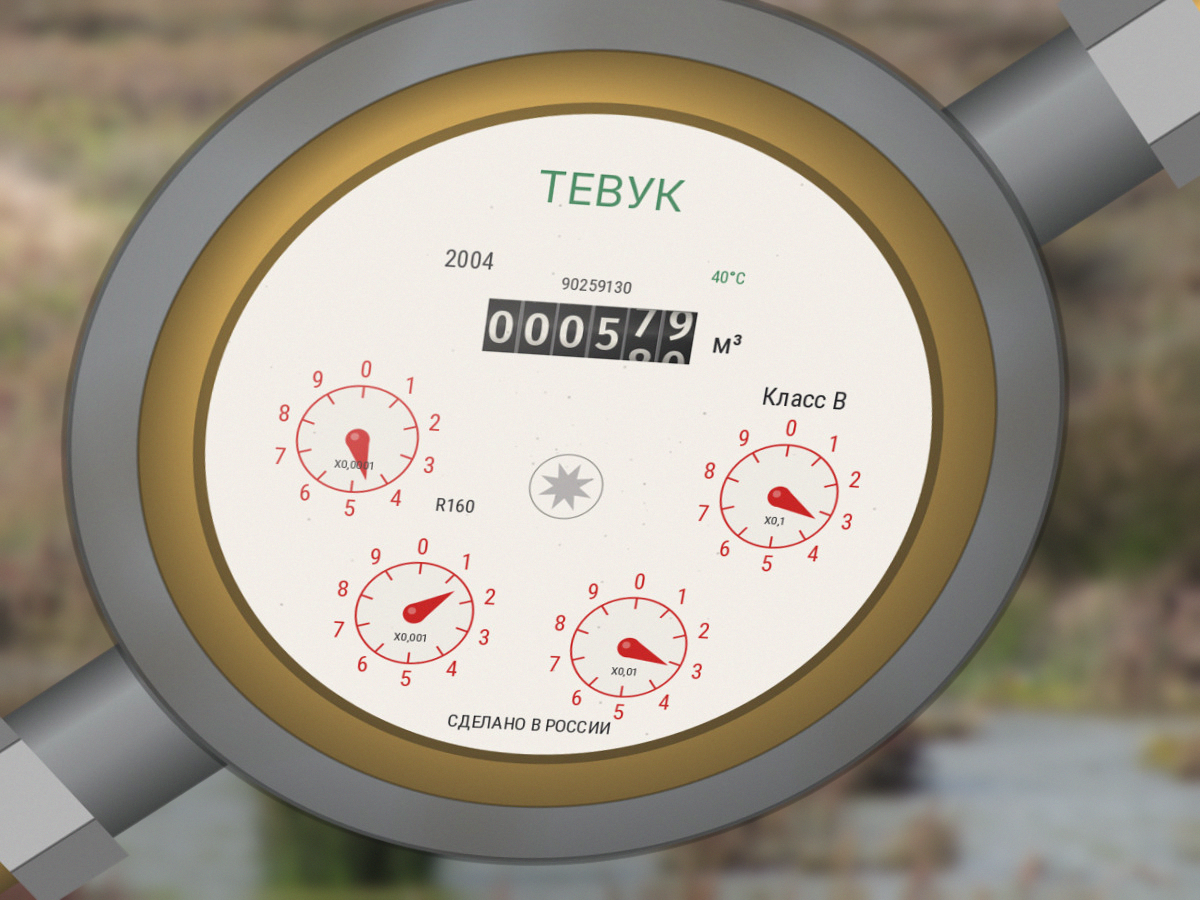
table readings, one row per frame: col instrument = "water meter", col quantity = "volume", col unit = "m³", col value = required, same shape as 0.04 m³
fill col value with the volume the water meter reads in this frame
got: 579.3314 m³
